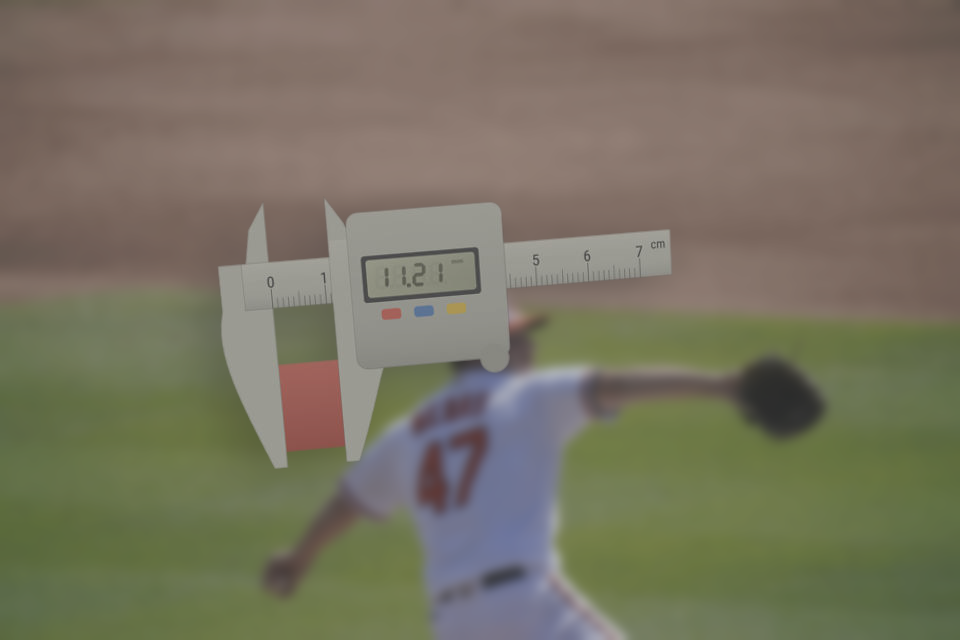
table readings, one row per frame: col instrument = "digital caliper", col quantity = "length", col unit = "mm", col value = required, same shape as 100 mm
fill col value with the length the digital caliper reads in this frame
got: 11.21 mm
